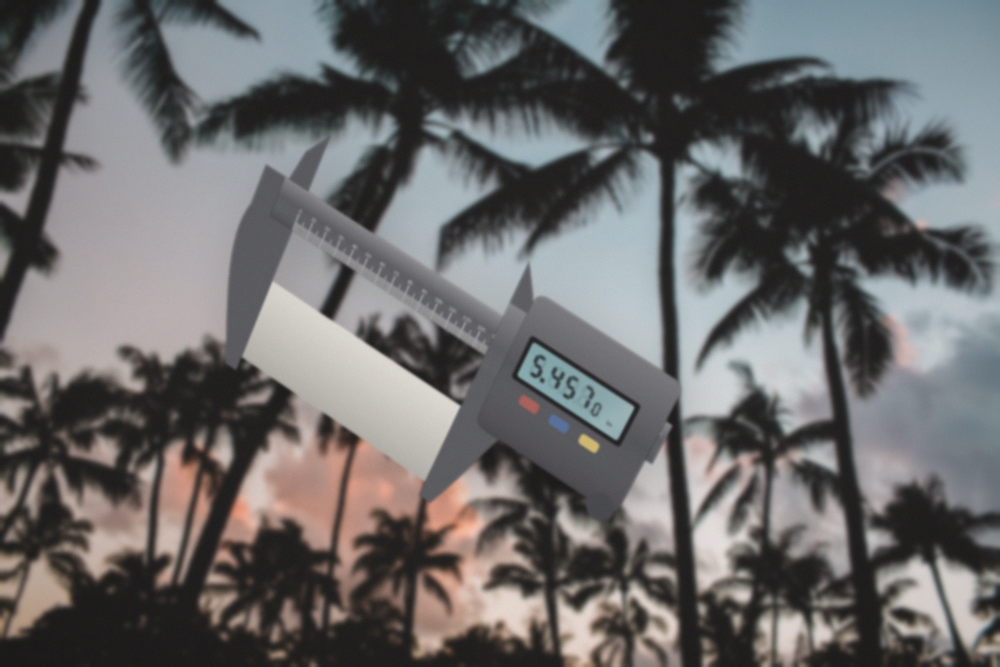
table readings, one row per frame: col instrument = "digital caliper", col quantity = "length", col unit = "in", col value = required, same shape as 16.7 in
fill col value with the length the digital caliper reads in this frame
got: 5.4570 in
